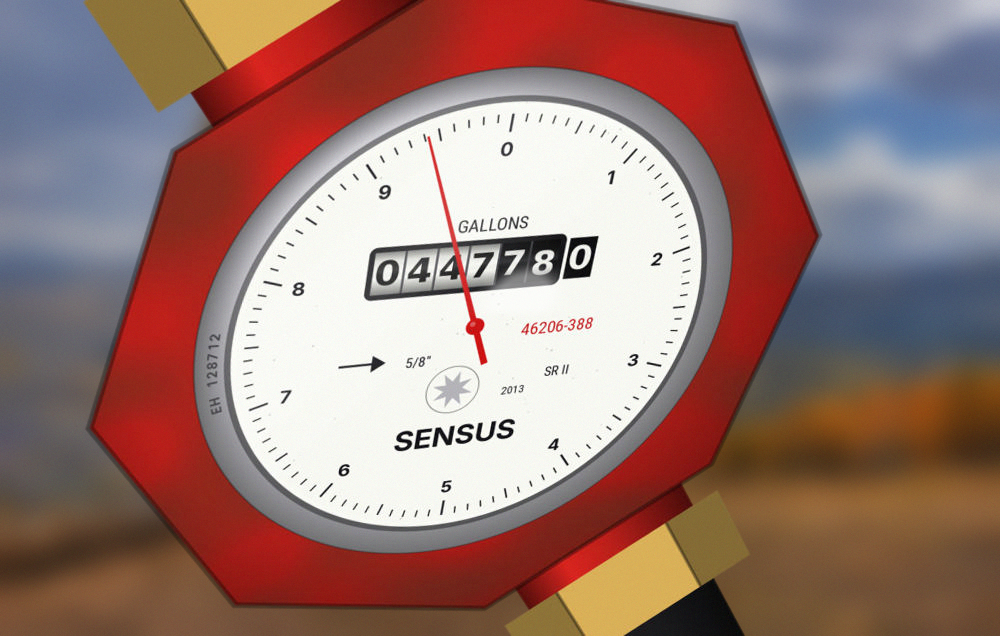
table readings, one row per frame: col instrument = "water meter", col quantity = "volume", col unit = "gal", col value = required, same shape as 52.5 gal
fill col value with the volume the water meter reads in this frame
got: 447779.4 gal
